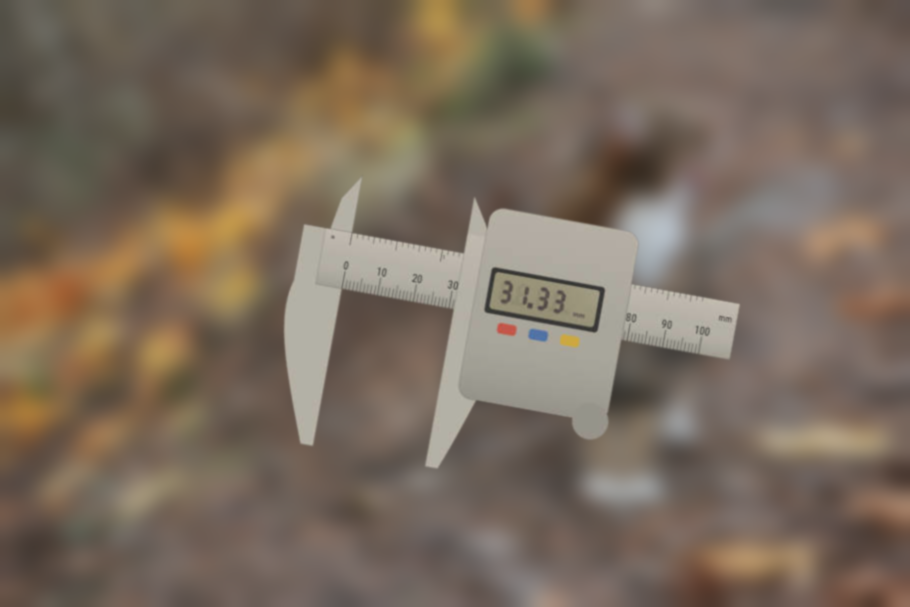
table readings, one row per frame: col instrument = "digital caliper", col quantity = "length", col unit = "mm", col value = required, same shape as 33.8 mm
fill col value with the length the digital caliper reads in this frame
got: 31.33 mm
